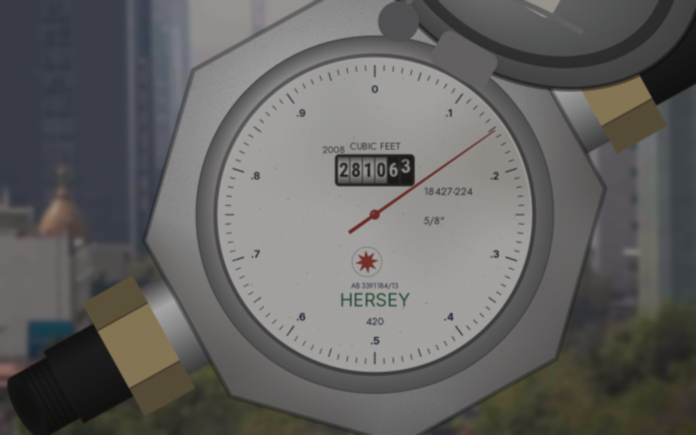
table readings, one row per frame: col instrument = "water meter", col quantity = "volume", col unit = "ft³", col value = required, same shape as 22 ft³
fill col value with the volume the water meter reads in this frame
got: 281063.15 ft³
